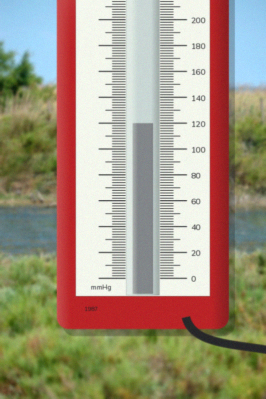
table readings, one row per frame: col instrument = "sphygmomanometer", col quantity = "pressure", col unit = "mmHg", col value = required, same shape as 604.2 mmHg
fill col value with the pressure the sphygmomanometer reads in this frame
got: 120 mmHg
